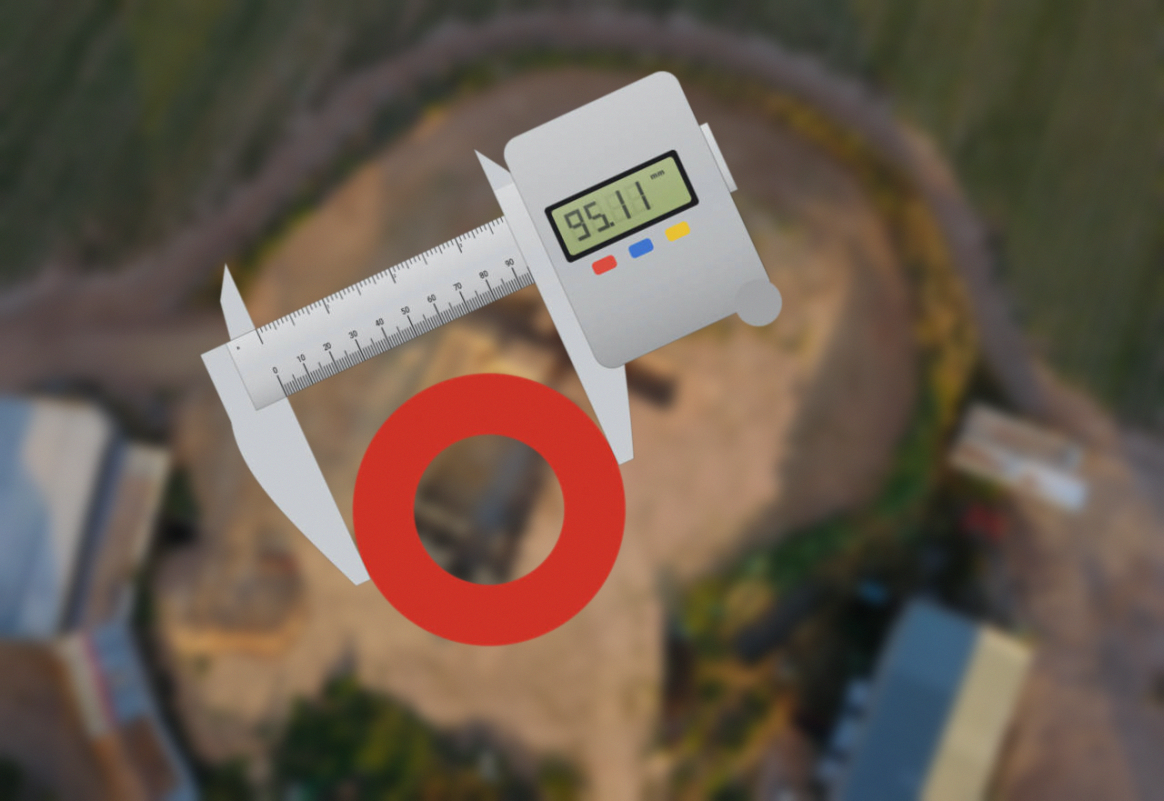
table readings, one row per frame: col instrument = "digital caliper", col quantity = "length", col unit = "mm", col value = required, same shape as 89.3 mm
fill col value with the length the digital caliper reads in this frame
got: 95.11 mm
